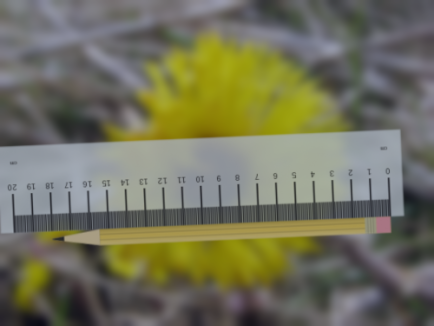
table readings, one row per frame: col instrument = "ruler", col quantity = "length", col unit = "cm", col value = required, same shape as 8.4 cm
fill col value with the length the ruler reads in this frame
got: 18 cm
